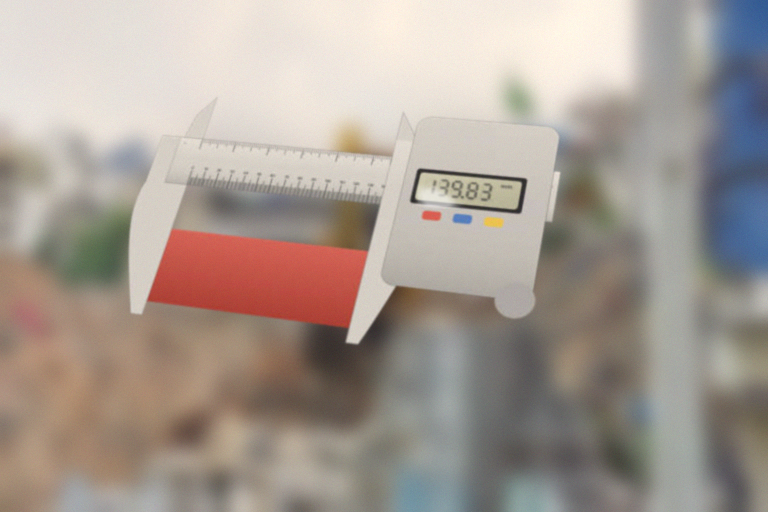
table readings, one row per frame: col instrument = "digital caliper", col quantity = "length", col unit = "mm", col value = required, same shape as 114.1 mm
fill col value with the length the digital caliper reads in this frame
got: 139.83 mm
